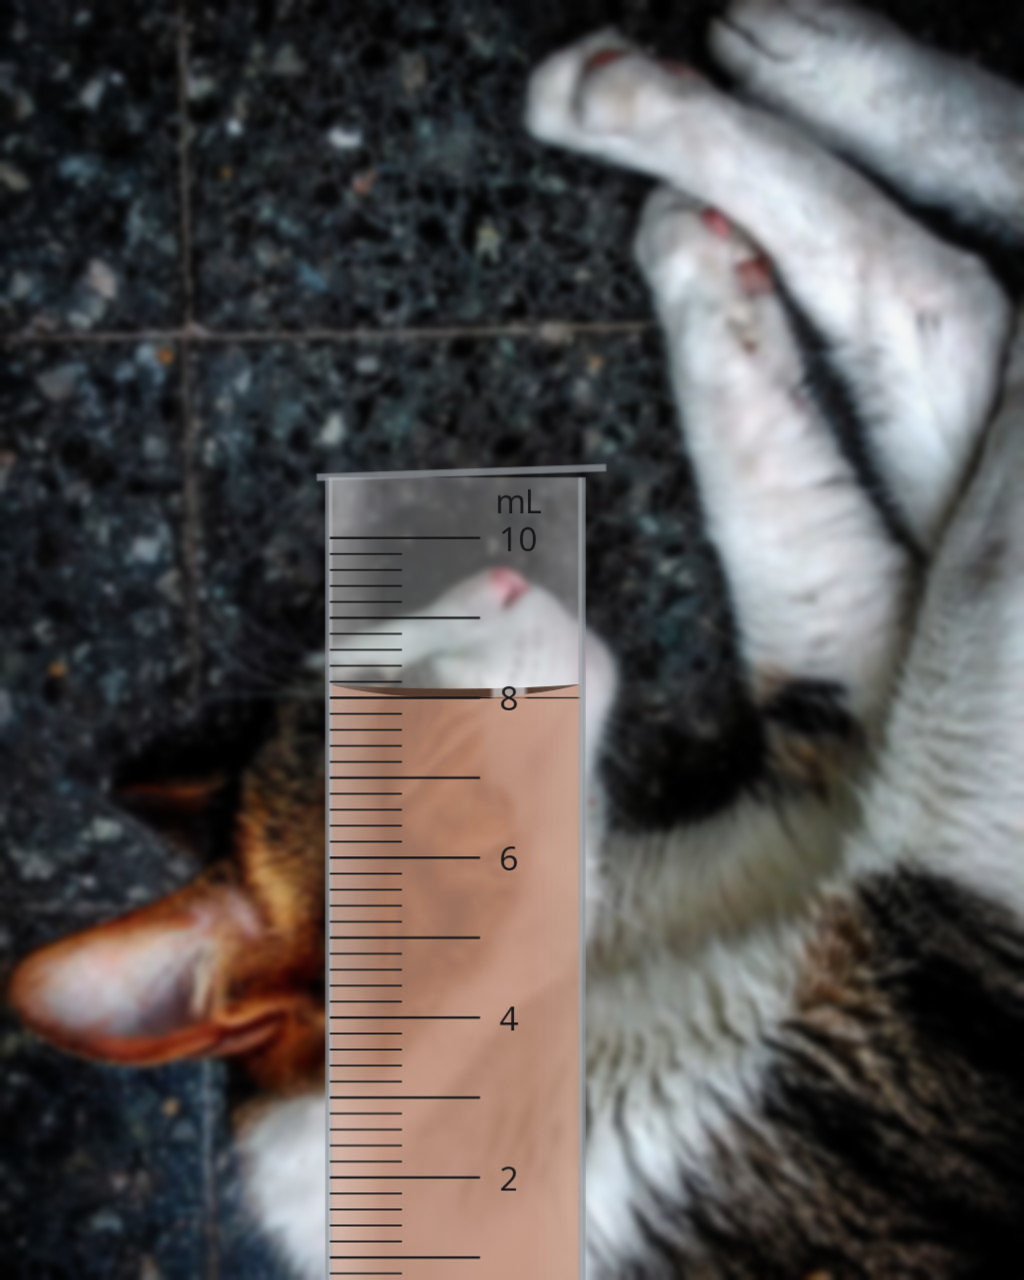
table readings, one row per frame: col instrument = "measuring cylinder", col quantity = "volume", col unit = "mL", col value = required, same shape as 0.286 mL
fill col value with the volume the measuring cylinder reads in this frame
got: 8 mL
